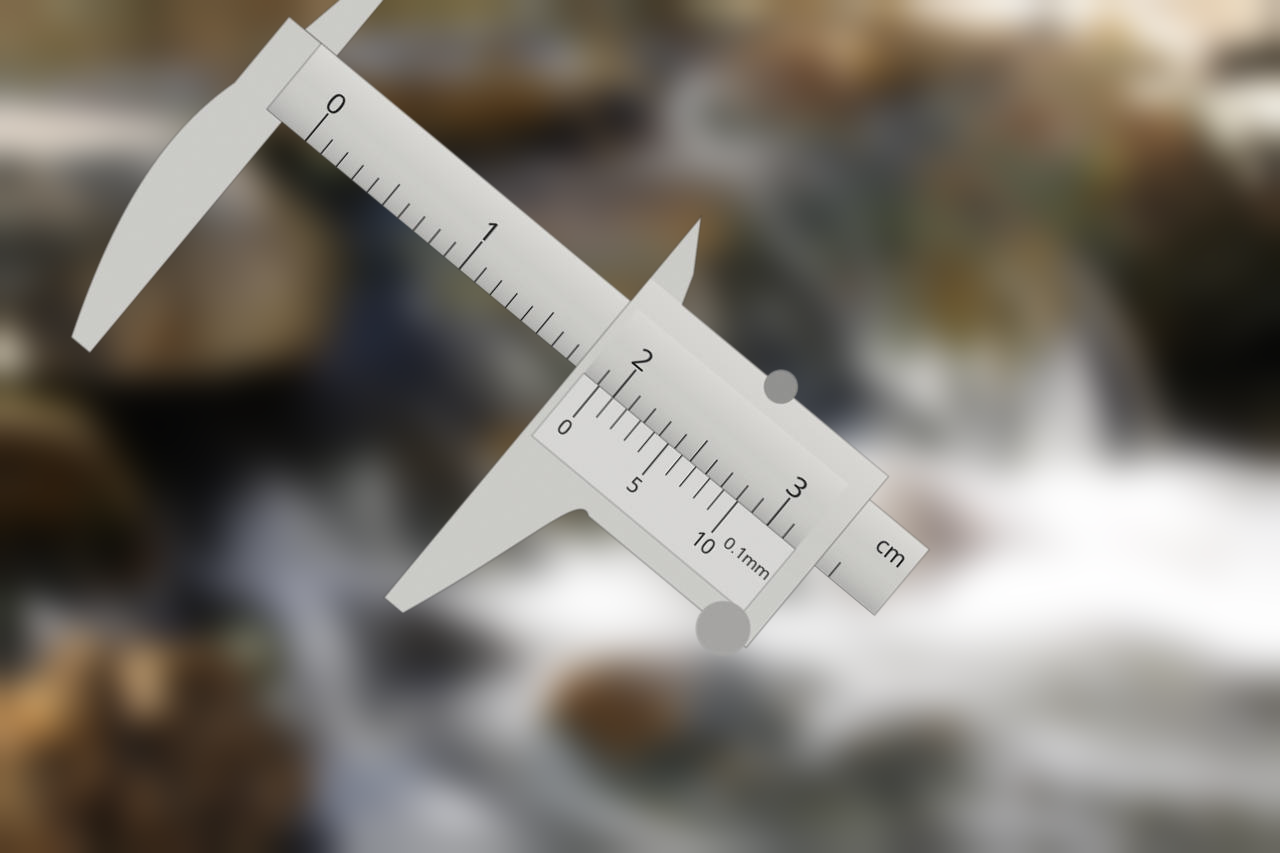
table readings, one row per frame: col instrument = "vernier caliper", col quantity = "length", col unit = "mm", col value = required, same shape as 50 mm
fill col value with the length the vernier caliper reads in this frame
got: 19.1 mm
